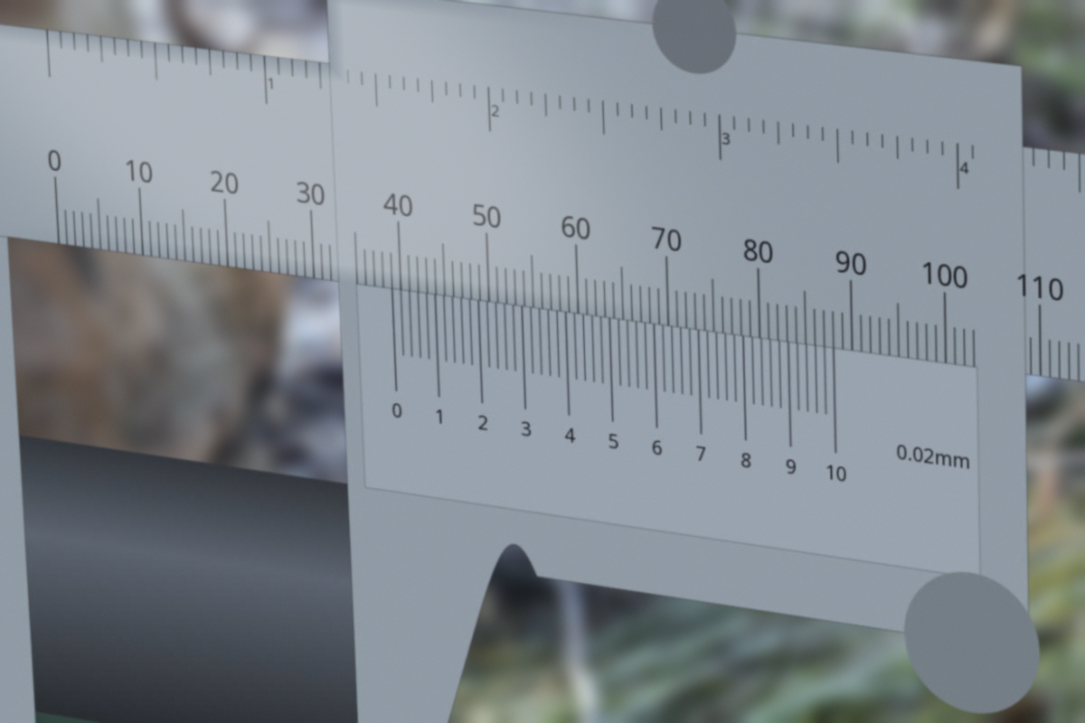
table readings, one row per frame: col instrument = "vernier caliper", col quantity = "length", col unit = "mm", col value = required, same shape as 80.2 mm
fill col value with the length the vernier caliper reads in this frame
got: 39.0 mm
